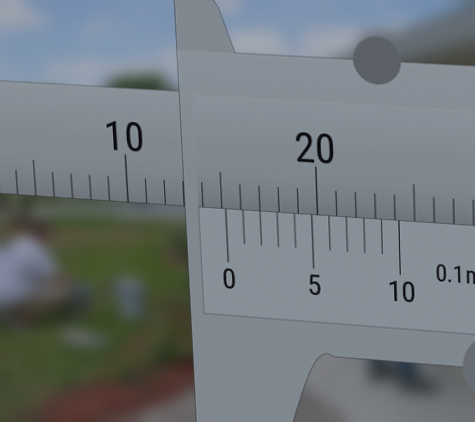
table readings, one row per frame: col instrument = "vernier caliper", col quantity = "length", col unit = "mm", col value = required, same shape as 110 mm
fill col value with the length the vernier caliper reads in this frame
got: 15.2 mm
